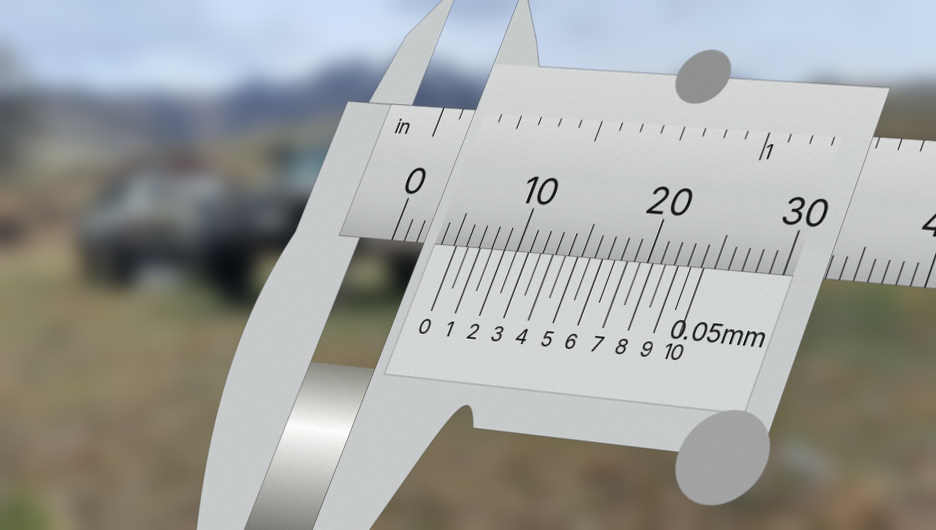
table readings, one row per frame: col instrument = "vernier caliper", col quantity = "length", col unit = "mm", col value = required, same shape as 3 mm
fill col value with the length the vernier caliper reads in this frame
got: 5.2 mm
